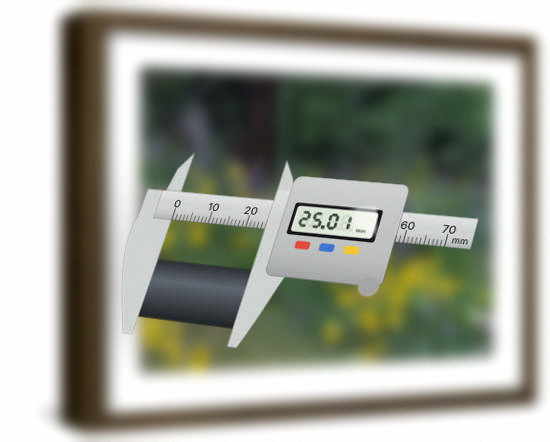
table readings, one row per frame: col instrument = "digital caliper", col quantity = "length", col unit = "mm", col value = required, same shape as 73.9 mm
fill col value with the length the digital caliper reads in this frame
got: 25.01 mm
